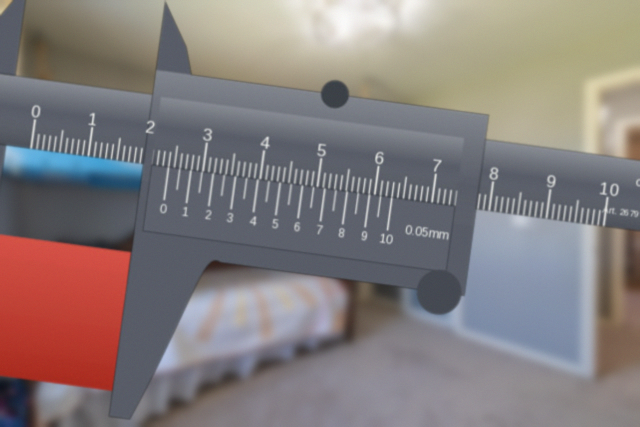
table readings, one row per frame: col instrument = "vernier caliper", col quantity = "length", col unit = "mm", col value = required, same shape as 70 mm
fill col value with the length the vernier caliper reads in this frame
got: 24.0 mm
